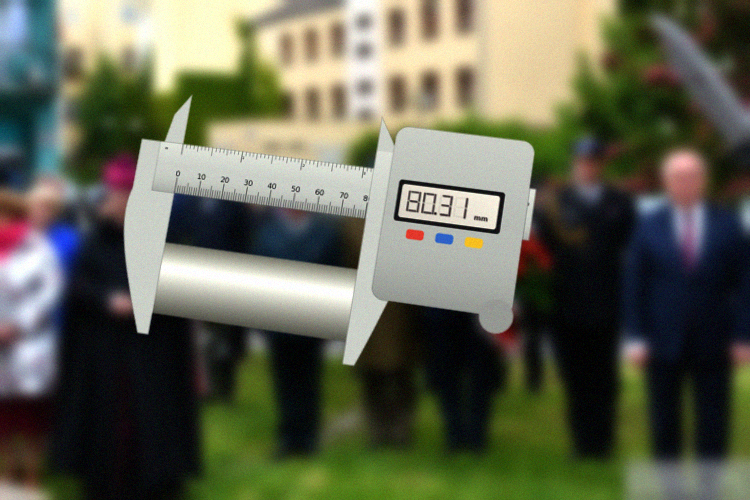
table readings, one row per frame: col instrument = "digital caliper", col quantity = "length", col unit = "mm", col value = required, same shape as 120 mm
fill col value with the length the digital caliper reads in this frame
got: 80.31 mm
